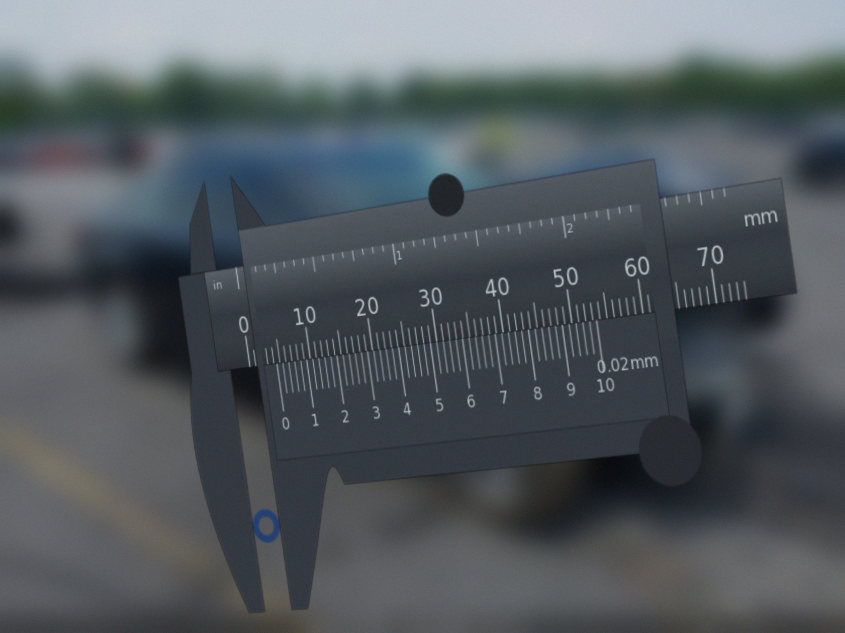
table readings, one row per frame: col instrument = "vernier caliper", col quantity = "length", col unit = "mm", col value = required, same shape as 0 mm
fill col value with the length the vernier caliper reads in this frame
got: 4.5 mm
